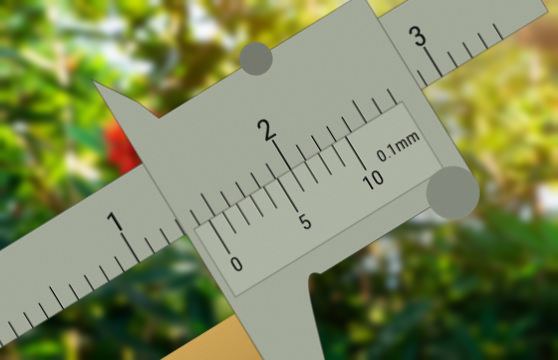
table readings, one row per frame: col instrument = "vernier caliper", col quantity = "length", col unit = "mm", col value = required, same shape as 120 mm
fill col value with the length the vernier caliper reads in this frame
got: 14.6 mm
